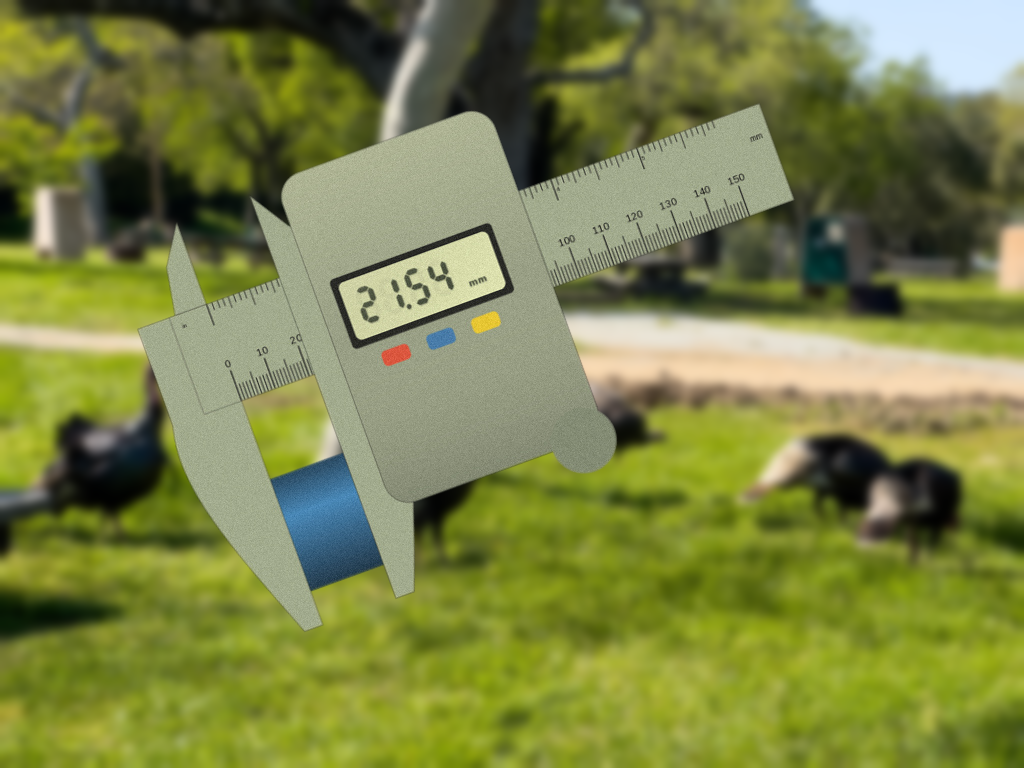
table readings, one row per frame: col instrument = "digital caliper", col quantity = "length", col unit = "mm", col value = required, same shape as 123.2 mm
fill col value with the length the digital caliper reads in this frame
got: 21.54 mm
